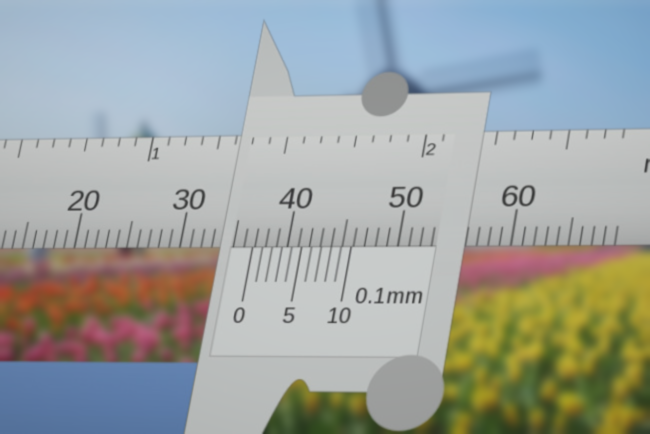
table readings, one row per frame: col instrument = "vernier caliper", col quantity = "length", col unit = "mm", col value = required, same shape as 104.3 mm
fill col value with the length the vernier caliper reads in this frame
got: 36.8 mm
